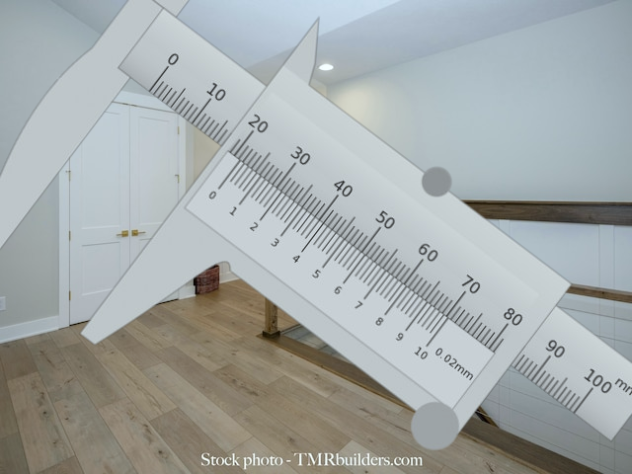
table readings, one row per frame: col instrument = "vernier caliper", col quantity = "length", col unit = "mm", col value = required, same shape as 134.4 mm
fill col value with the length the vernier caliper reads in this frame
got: 21.4 mm
